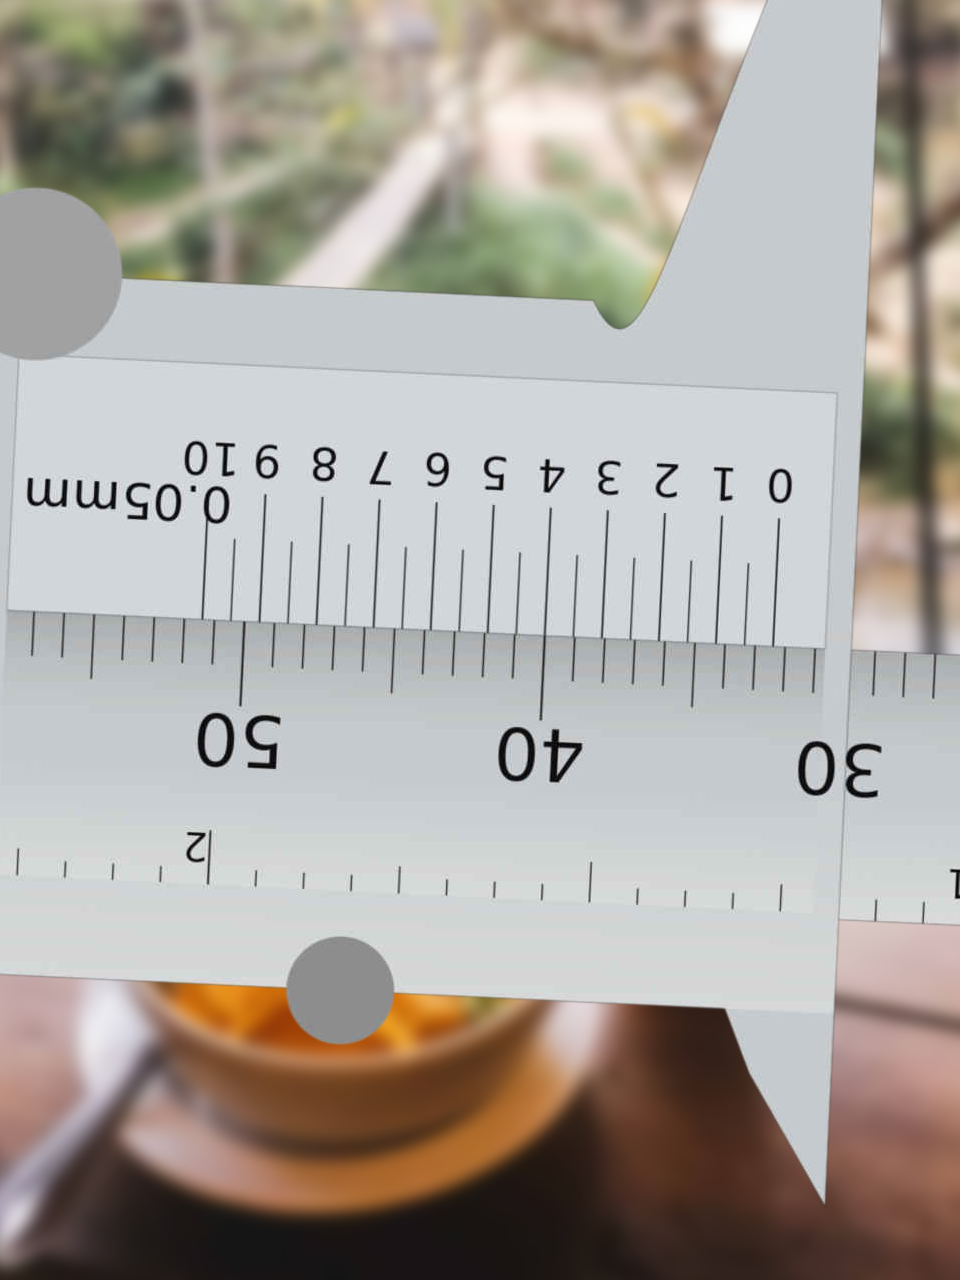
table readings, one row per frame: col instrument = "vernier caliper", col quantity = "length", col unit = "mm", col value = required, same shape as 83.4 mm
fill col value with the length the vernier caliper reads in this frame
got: 32.40 mm
